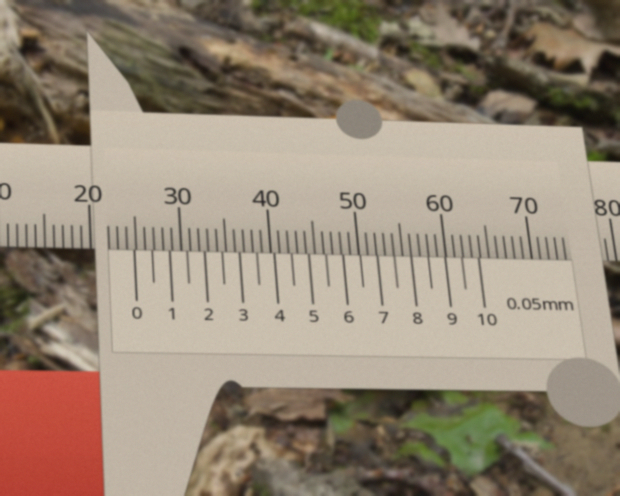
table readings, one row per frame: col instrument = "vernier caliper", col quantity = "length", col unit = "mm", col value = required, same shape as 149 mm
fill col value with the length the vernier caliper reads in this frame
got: 24.8 mm
